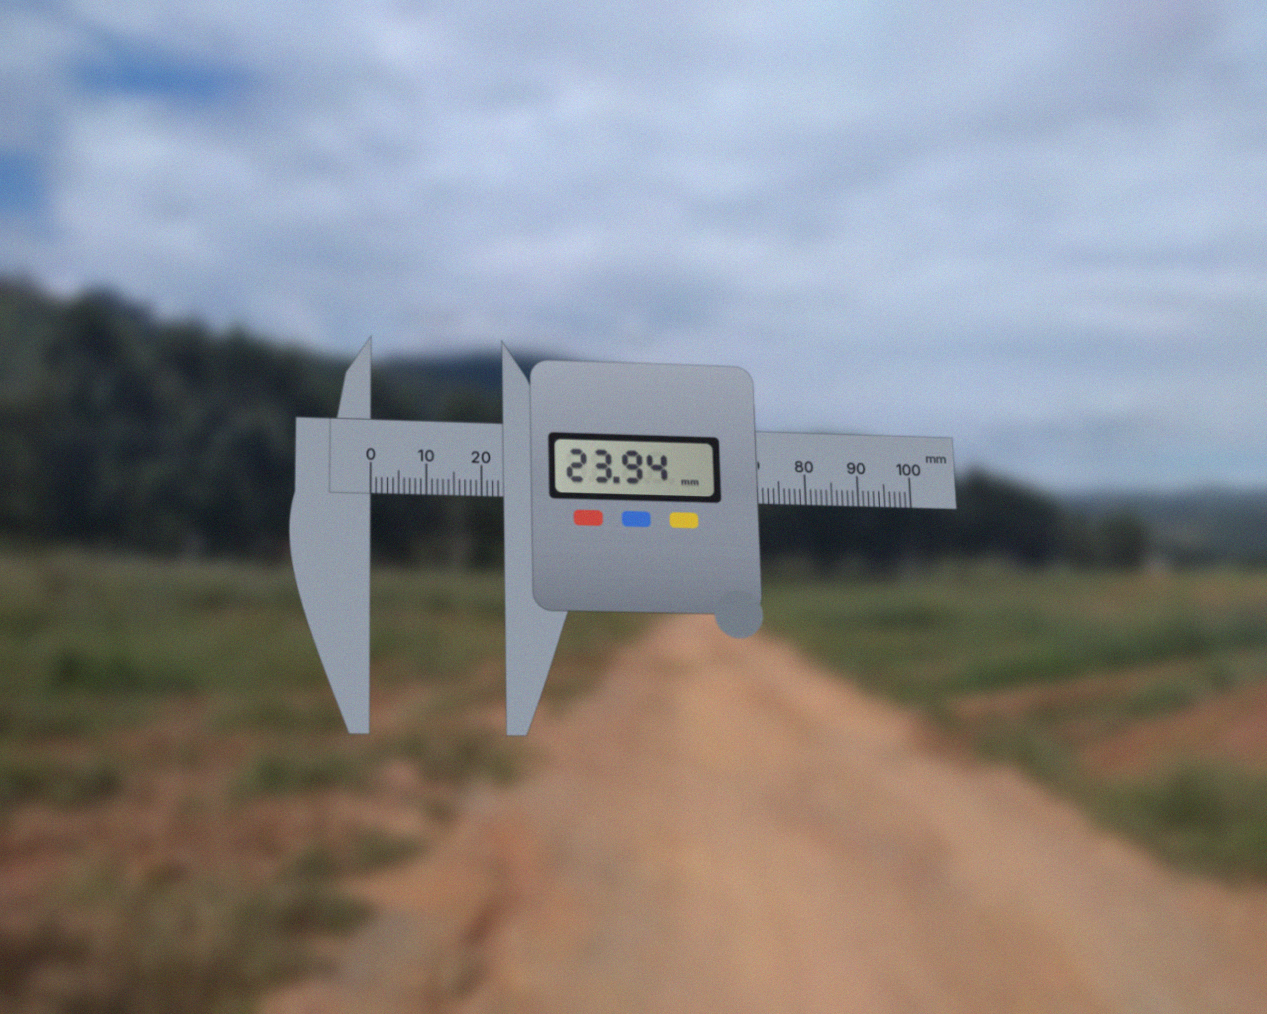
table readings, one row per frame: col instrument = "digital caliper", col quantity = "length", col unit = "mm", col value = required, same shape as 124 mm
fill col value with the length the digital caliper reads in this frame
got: 23.94 mm
